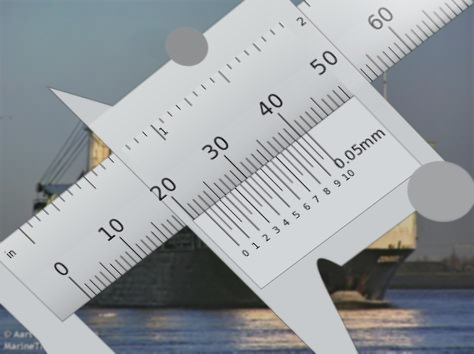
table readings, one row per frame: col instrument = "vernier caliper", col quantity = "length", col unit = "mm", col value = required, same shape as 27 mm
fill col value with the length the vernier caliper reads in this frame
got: 22.0 mm
